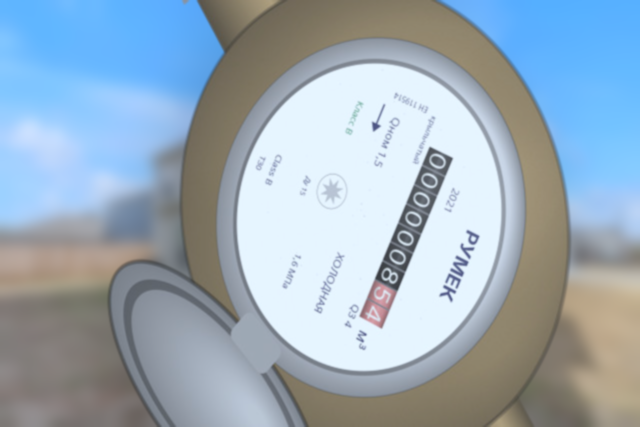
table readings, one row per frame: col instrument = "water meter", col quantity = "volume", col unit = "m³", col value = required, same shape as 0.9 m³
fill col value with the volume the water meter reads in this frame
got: 8.54 m³
